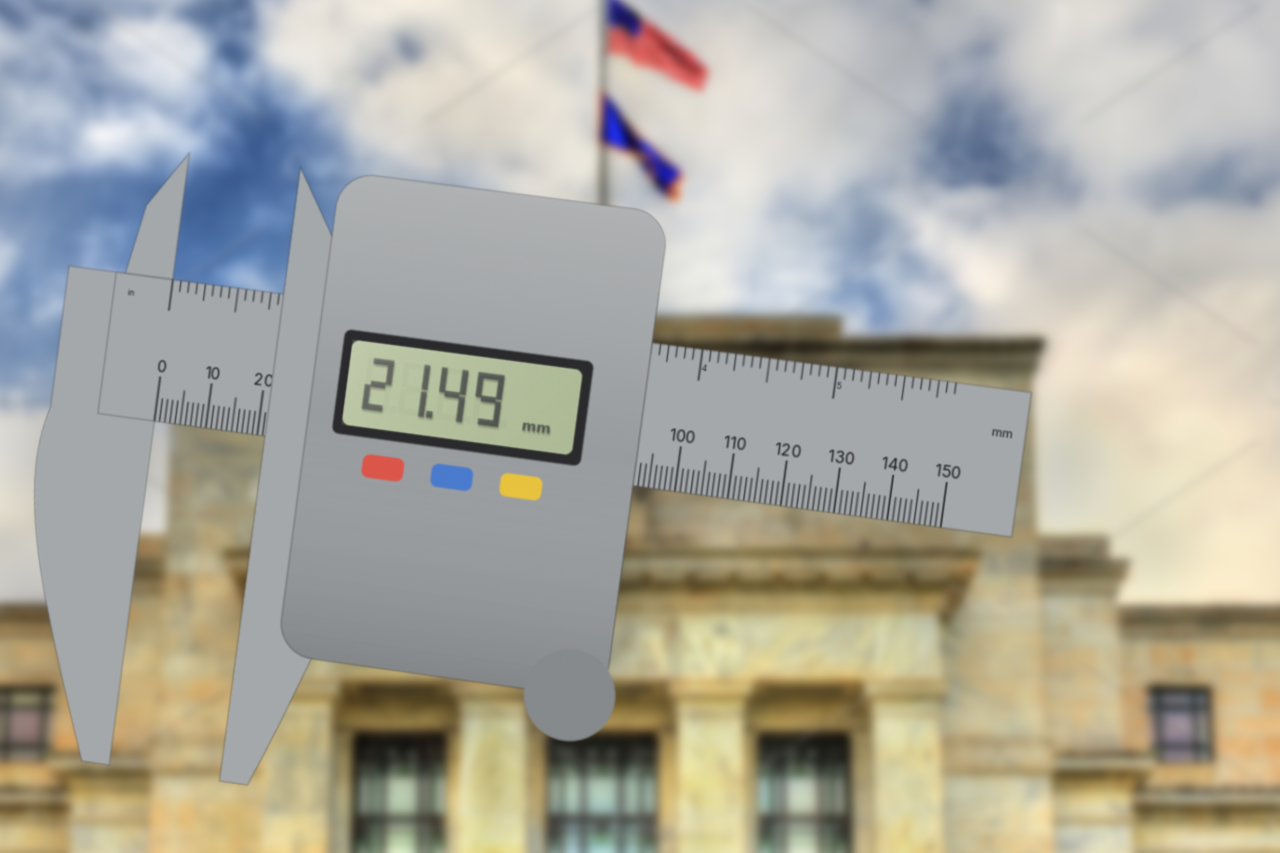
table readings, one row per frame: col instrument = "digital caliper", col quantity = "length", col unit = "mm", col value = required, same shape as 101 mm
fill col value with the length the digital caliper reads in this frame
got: 21.49 mm
